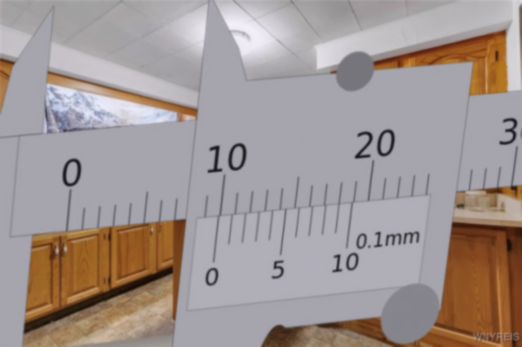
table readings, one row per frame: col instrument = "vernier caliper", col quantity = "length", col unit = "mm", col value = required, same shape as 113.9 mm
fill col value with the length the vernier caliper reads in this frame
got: 9.9 mm
